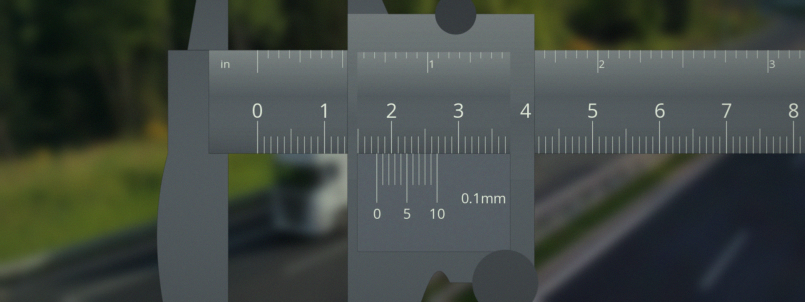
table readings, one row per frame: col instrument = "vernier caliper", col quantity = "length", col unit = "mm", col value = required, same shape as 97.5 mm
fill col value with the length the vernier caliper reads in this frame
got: 17.8 mm
